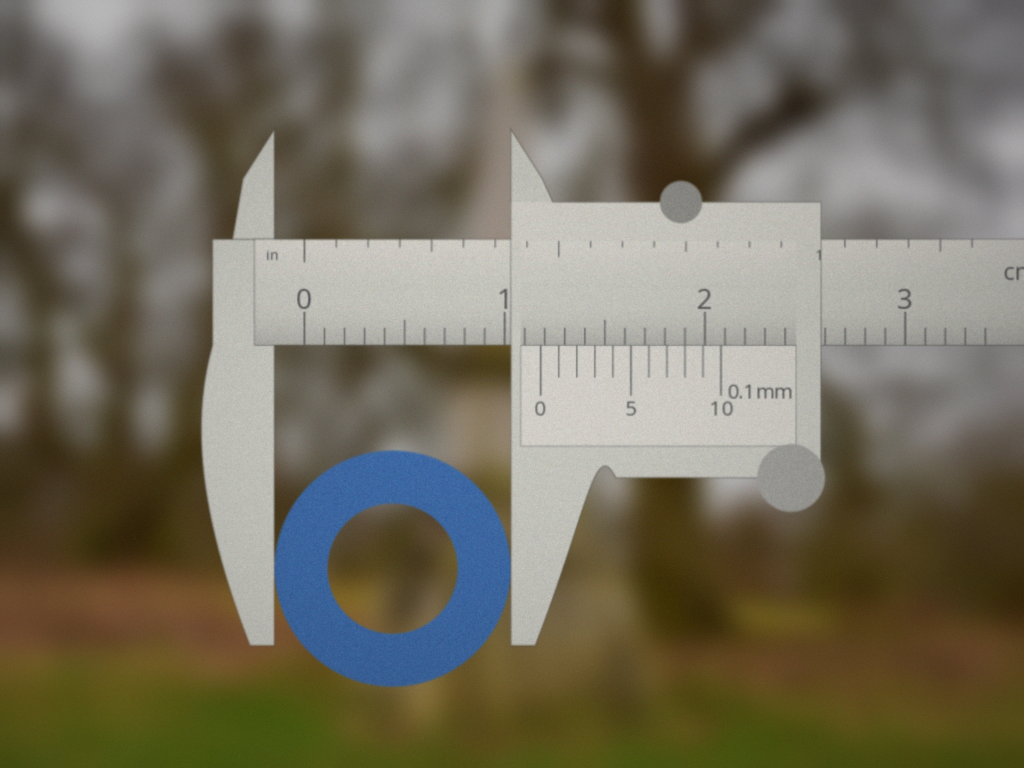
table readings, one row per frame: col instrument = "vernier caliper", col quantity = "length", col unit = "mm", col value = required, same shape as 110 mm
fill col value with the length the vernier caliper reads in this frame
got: 11.8 mm
